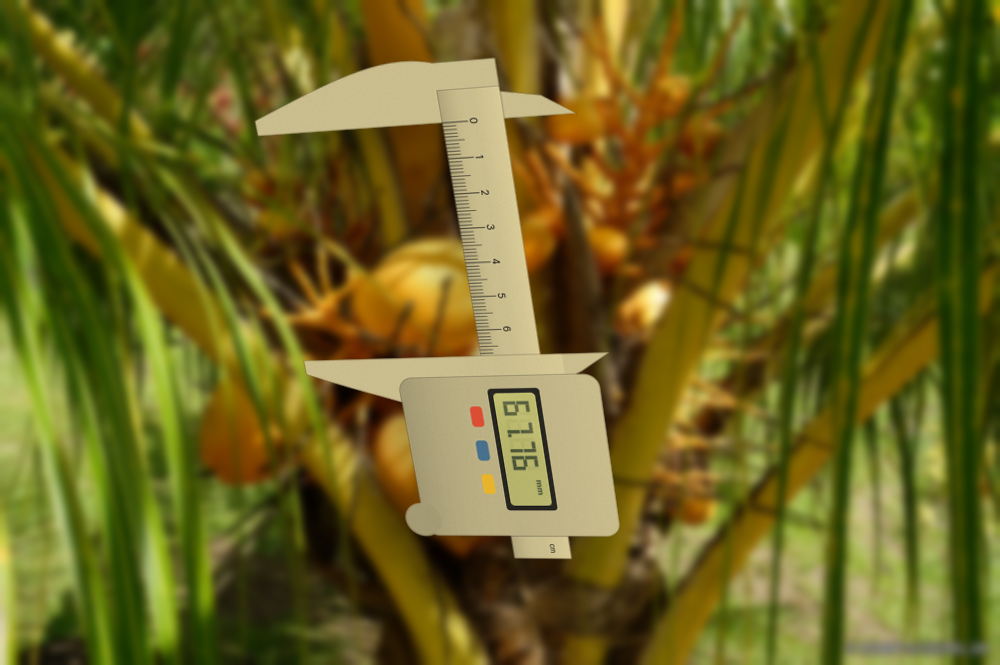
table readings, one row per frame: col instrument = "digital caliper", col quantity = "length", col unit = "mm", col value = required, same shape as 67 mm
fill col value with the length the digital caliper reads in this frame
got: 67.76 mm
